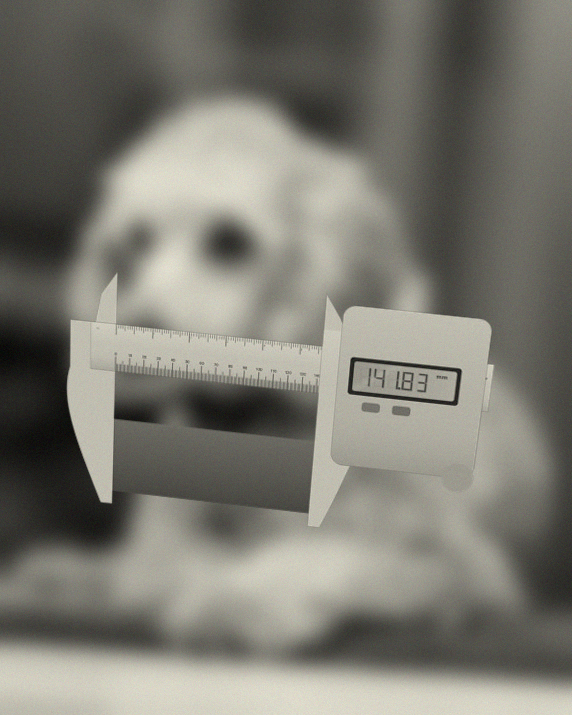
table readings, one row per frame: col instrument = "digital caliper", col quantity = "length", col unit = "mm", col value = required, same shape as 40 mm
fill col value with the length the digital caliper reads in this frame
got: 141.83 mm
